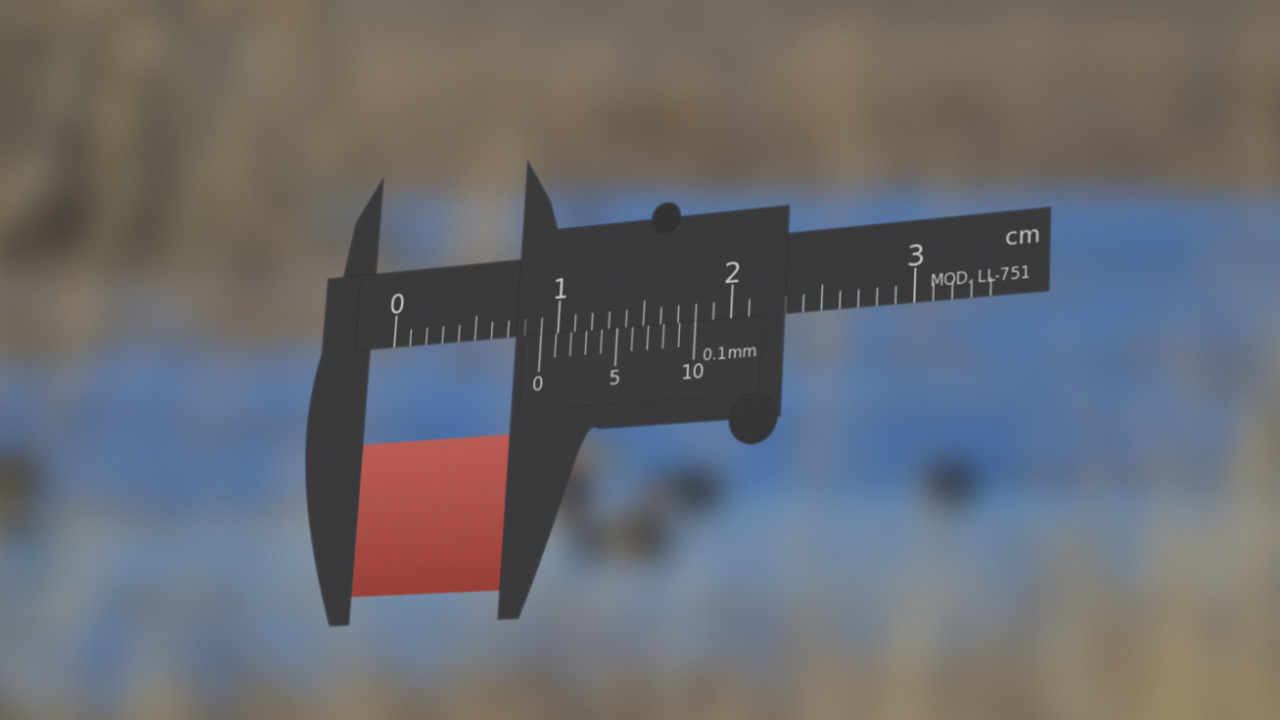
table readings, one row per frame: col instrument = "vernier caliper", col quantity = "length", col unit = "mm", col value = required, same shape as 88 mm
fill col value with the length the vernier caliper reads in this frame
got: 9.0 mm
